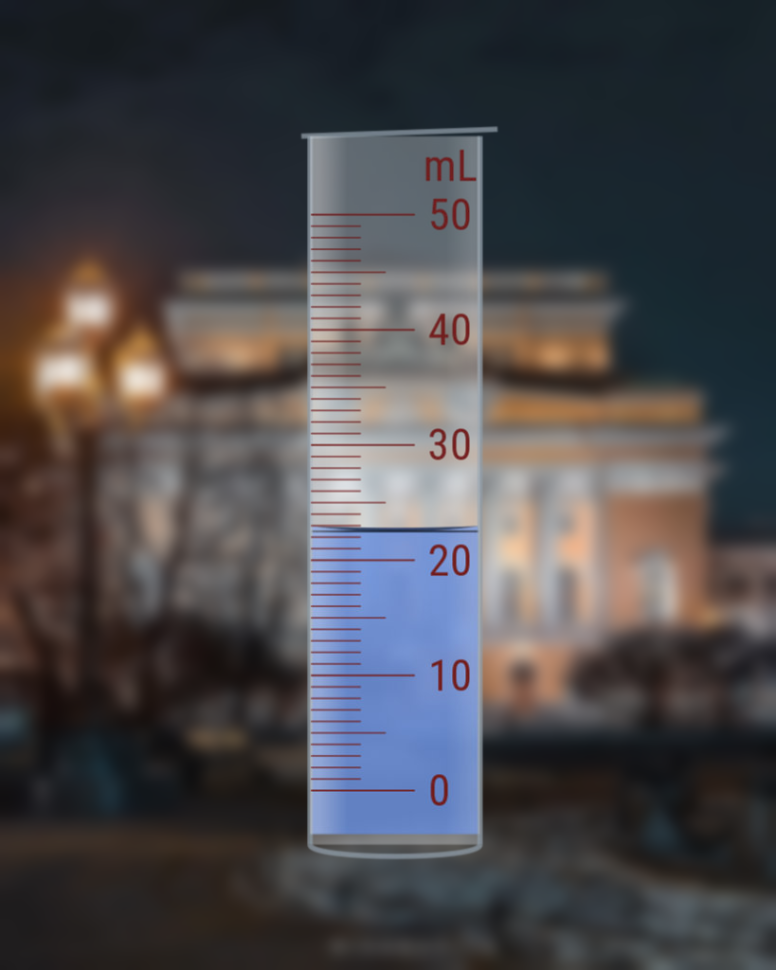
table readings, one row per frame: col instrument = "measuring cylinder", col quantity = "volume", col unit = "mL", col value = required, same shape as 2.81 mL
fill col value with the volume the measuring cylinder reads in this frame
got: 22.5 mL
